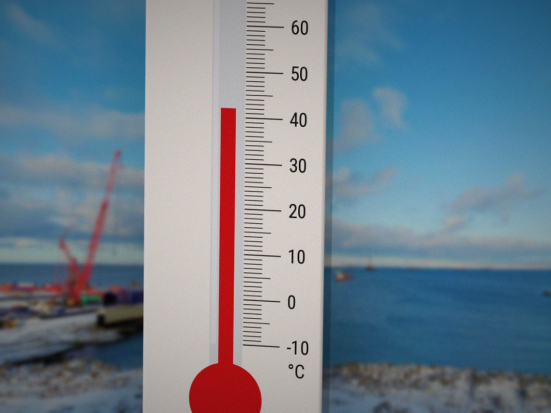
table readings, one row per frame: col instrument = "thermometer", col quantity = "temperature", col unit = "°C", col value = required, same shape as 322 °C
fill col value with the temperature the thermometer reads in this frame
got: 42 °C
